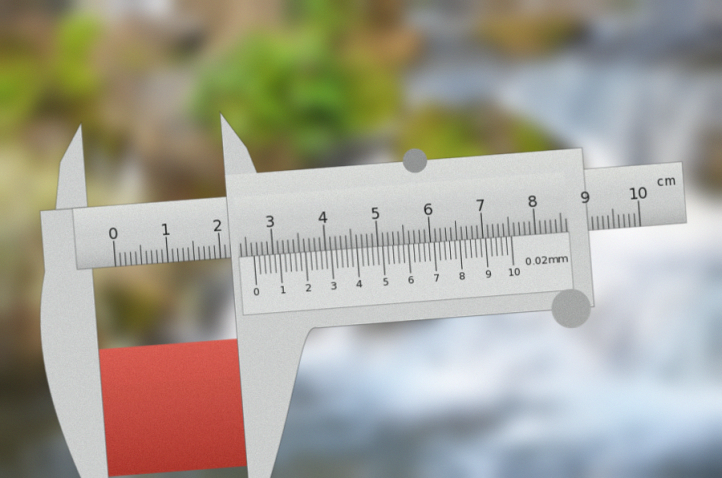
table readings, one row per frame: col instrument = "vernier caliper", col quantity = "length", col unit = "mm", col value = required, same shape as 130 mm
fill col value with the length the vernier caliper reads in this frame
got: 26.4 mm
